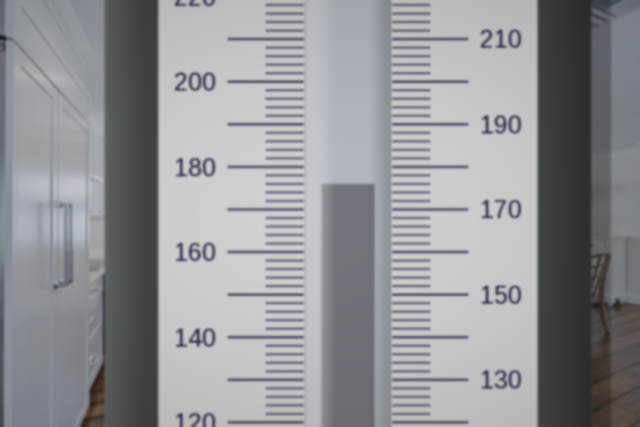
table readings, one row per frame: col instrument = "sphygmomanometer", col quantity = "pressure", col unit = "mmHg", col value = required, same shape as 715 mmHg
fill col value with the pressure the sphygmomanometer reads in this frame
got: 176 mmHg
